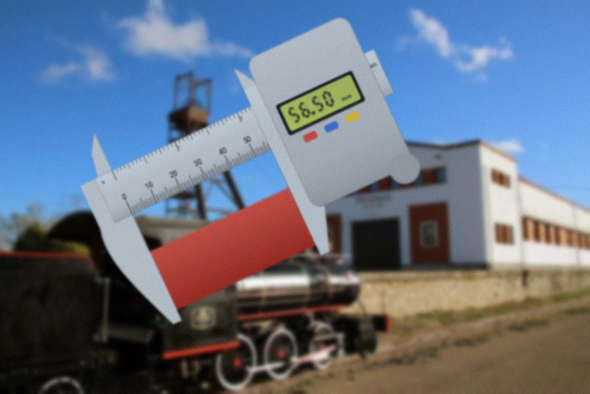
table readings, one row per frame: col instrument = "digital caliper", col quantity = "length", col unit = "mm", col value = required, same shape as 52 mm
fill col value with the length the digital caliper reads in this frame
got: 56.50 mm
